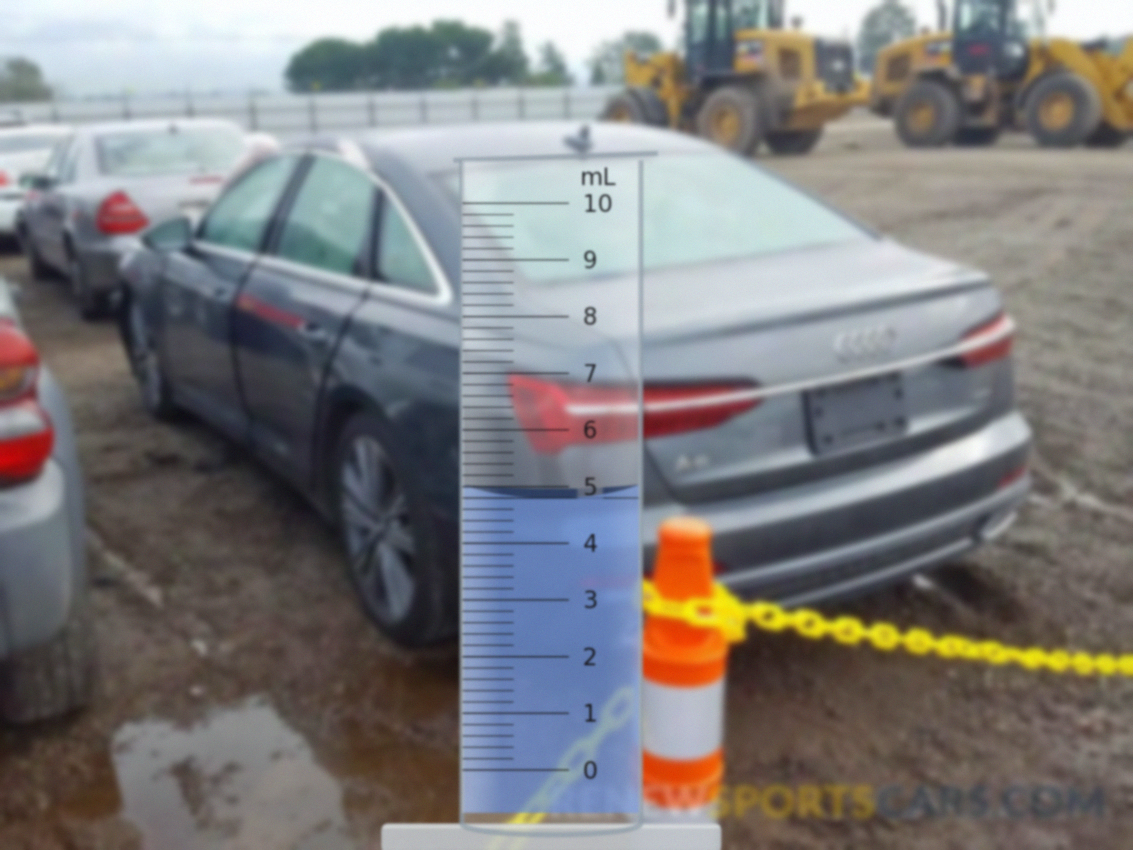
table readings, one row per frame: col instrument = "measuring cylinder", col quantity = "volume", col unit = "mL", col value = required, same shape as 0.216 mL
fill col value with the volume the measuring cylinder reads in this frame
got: 4.8 mL
